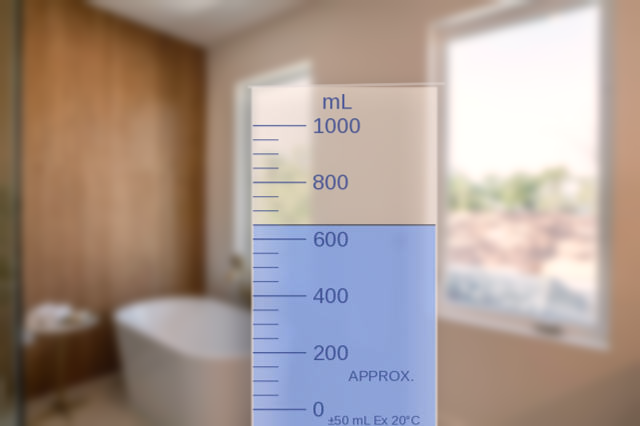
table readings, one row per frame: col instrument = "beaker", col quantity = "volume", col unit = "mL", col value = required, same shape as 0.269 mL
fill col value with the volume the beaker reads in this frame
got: 650 mL
